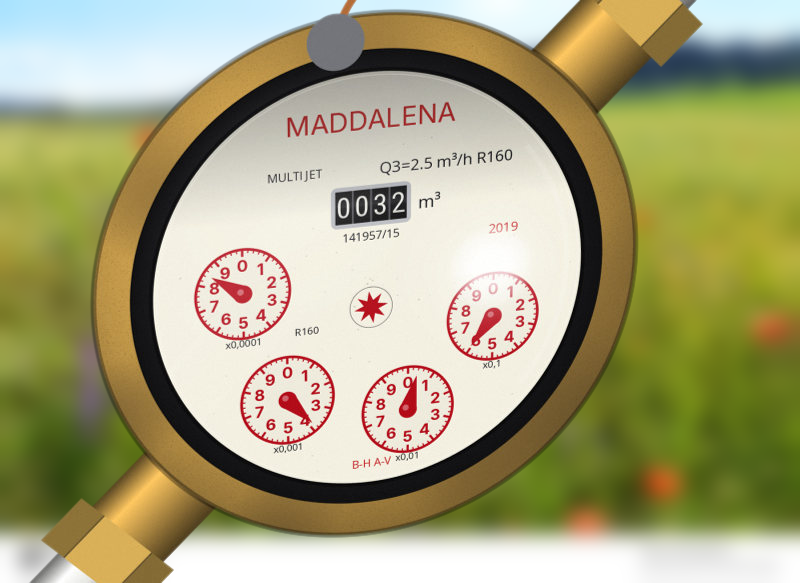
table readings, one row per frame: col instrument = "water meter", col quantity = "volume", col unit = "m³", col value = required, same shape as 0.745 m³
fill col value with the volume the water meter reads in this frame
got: 32.6038 m³
